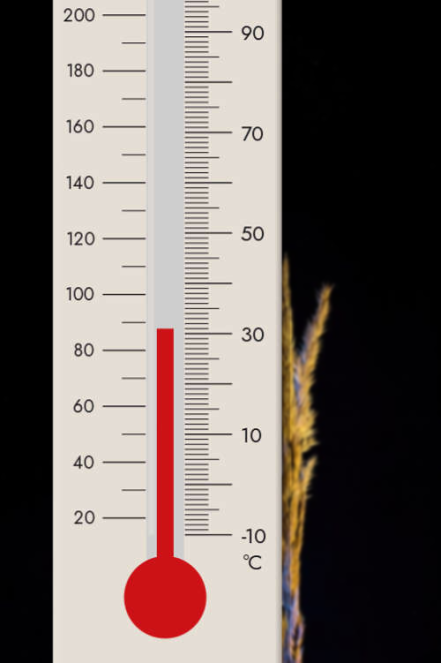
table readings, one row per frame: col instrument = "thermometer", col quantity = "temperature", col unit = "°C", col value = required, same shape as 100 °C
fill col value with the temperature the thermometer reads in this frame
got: 31 °C
